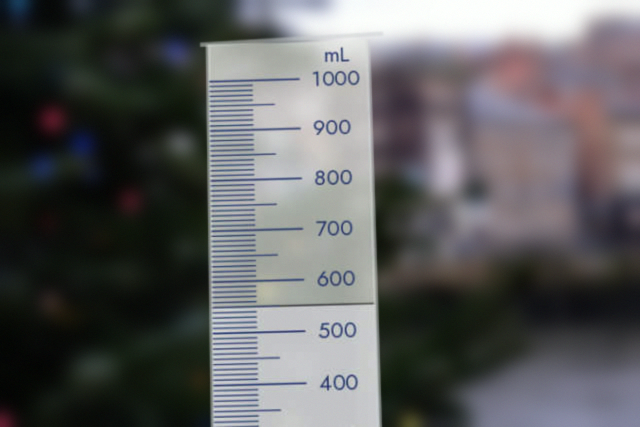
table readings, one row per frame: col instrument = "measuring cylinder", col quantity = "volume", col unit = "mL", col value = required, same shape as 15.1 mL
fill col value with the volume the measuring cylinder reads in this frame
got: 550 mL
